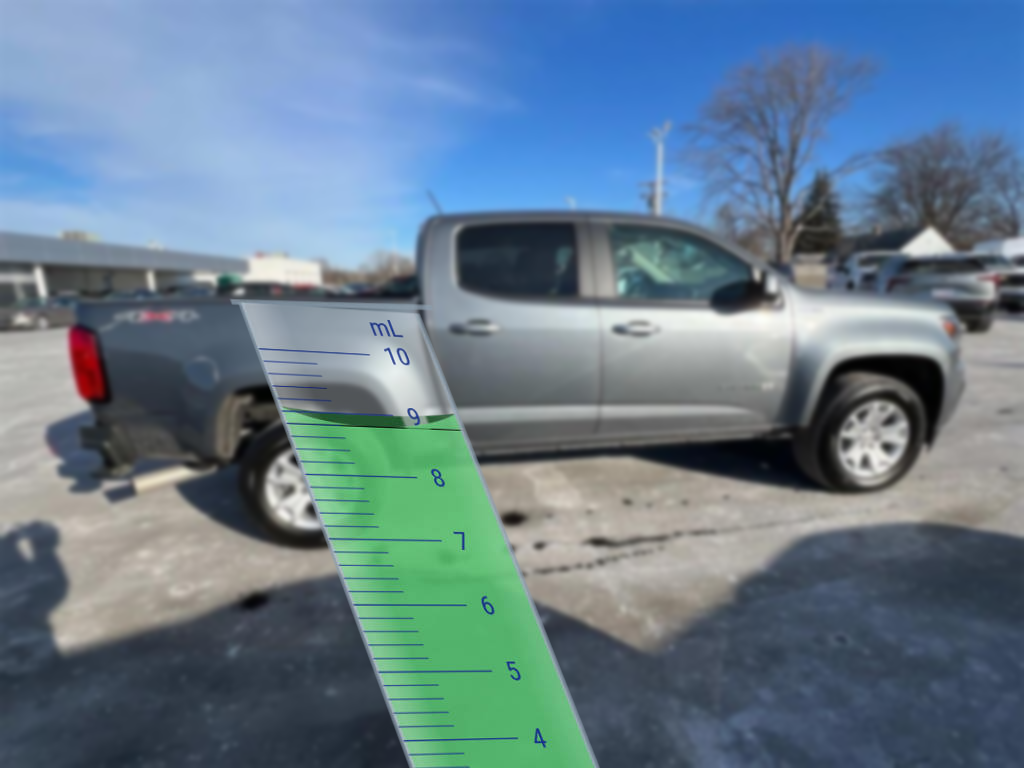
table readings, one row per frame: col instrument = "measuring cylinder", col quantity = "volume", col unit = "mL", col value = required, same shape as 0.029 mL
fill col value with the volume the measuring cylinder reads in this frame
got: 8.8 mL
